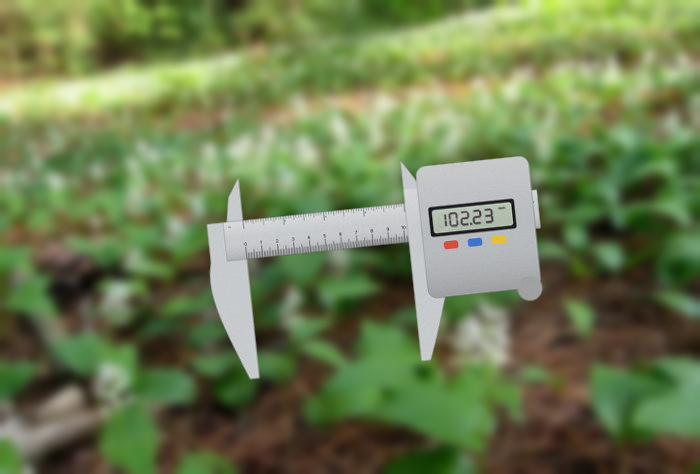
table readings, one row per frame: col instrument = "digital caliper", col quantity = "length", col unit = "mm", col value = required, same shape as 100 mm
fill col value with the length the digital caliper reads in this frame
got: 102.23 mm
